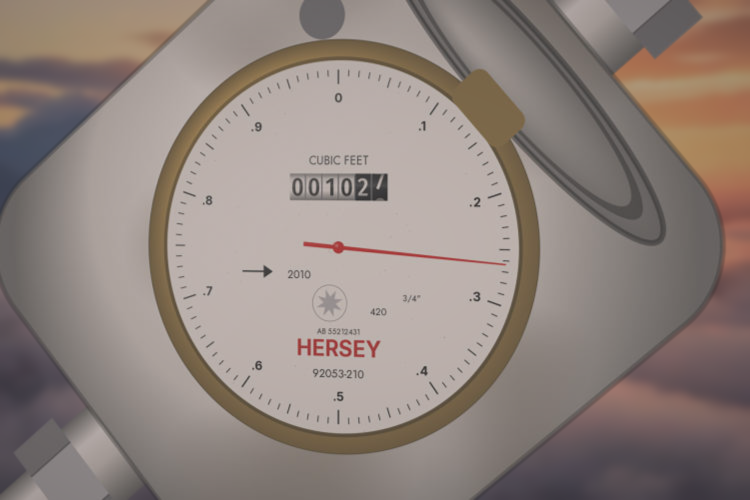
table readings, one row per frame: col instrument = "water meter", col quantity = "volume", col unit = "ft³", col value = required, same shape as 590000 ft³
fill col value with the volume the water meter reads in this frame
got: 1027.26 ft³
